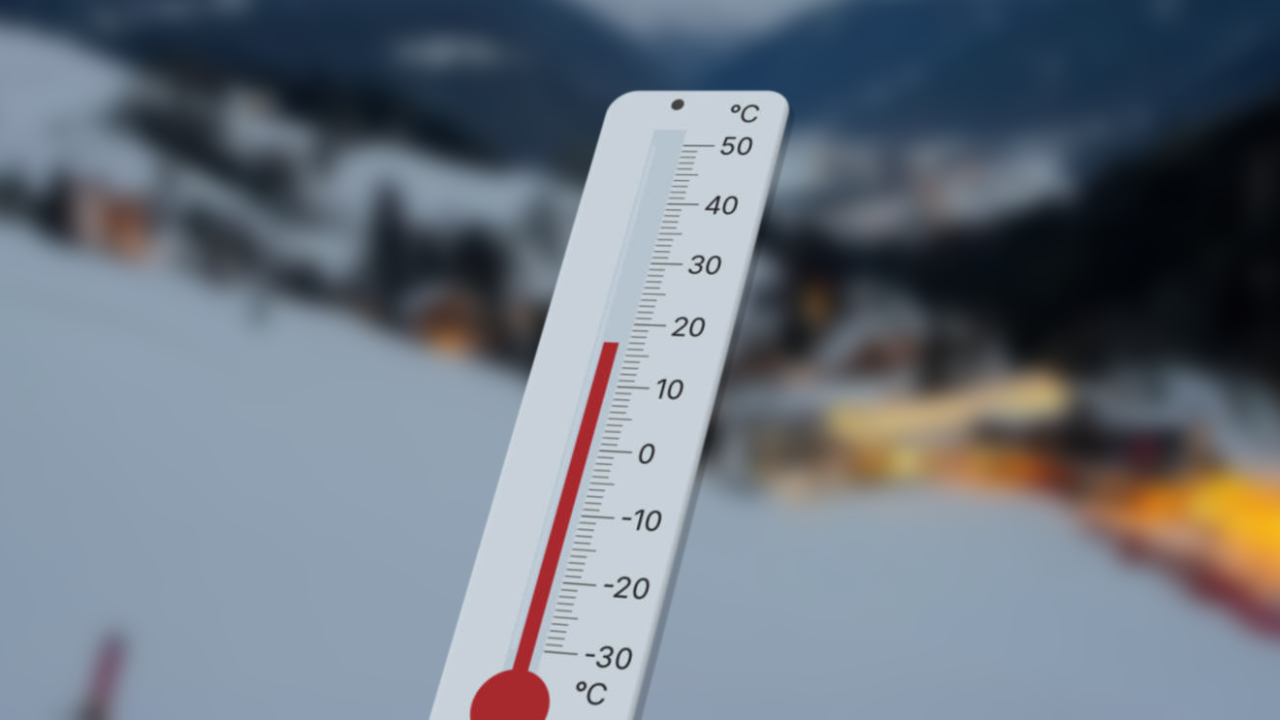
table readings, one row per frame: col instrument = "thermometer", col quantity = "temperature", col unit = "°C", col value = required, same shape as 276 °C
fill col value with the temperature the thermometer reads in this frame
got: 17 °C
